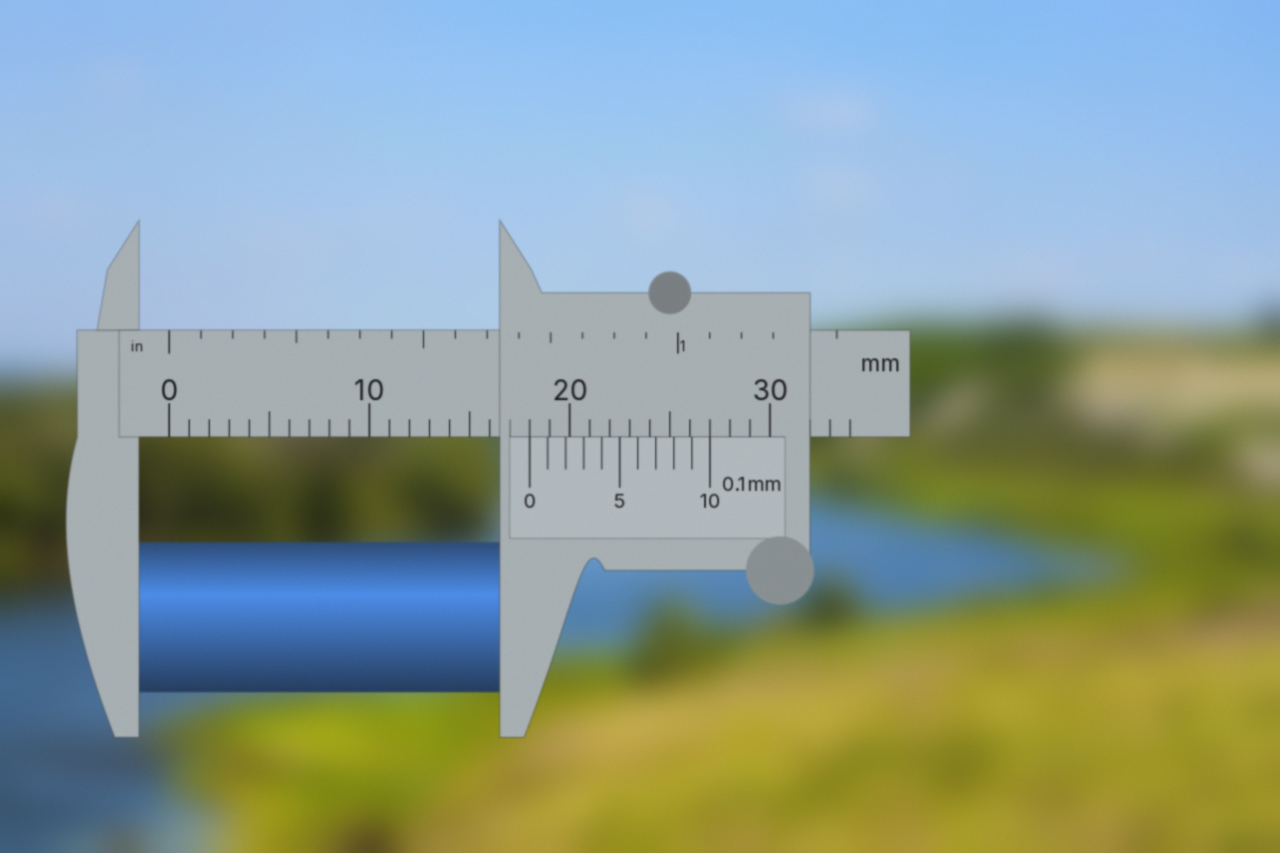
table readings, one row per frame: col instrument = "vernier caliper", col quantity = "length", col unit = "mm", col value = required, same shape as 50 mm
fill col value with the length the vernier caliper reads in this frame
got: 18.0 mm
